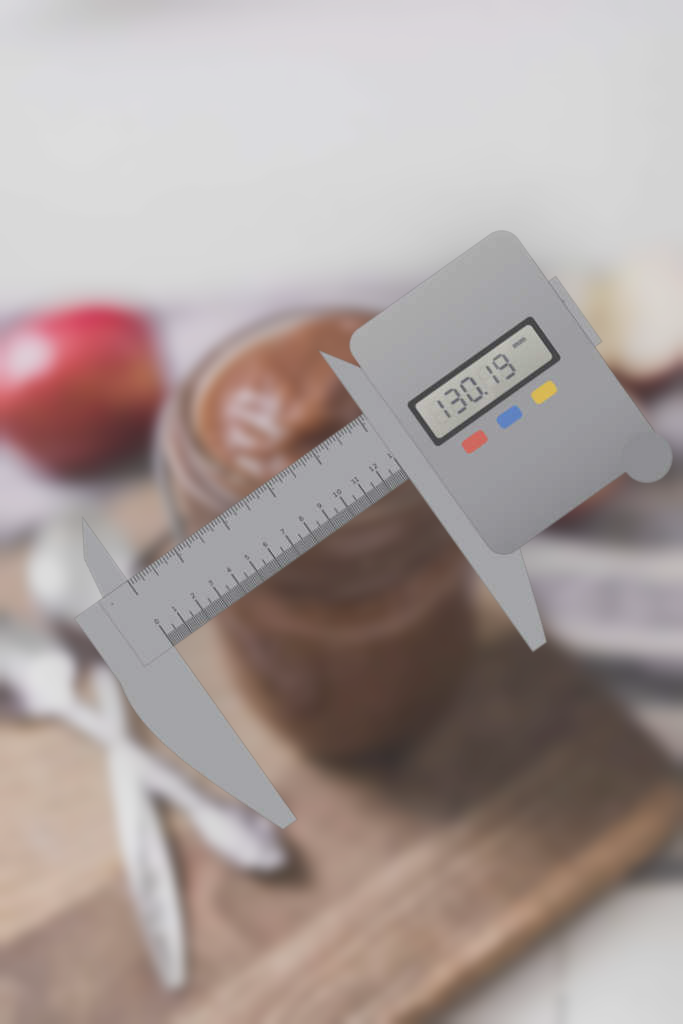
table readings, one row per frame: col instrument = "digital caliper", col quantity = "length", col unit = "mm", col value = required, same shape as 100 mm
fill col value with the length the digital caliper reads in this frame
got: 130.19 mm
